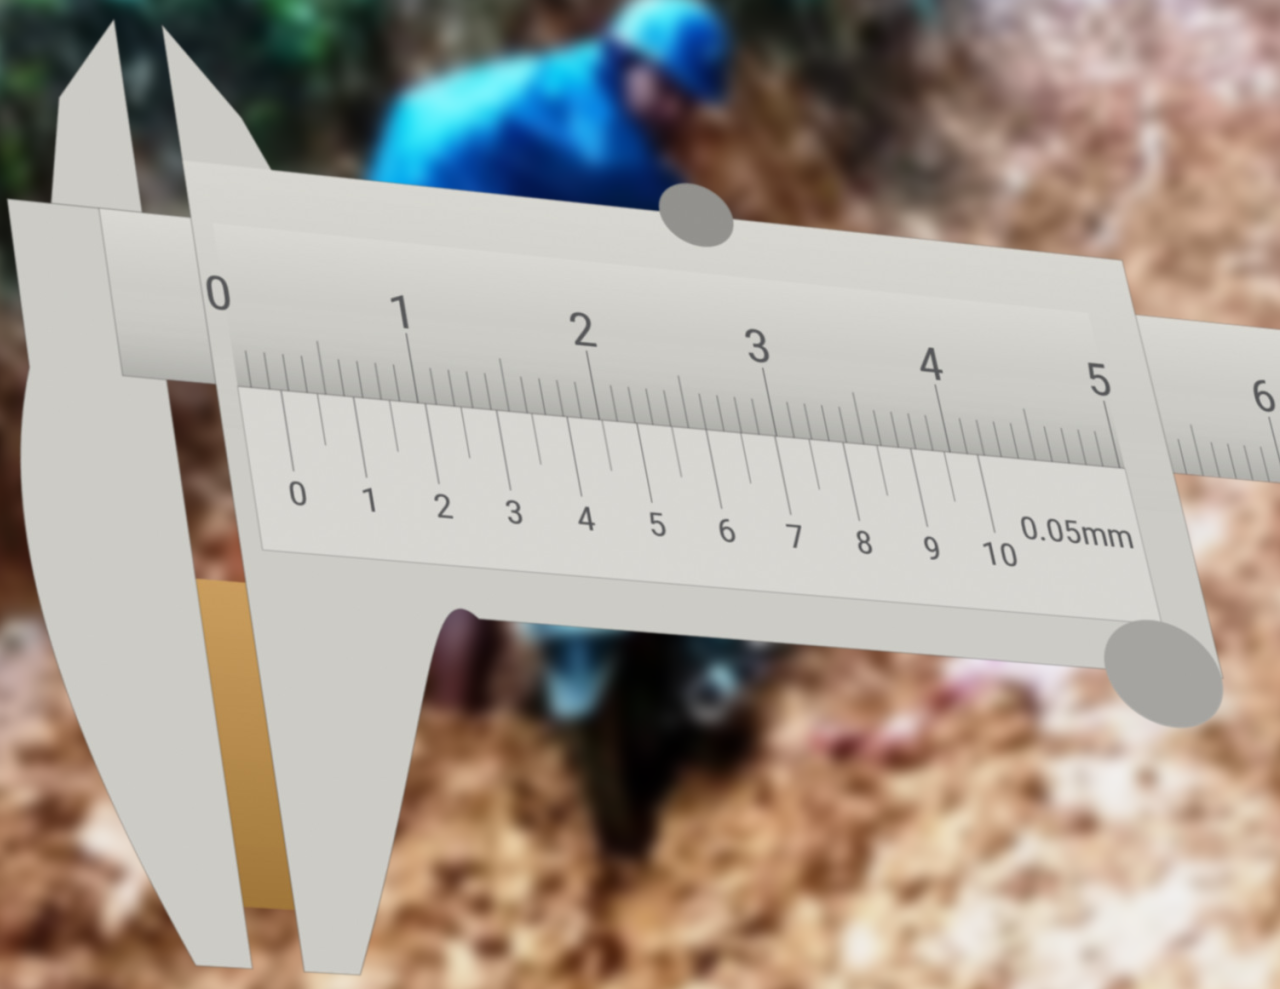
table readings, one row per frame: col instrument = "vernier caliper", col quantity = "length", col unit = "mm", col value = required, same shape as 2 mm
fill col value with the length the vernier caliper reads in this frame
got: 2.6 mm
